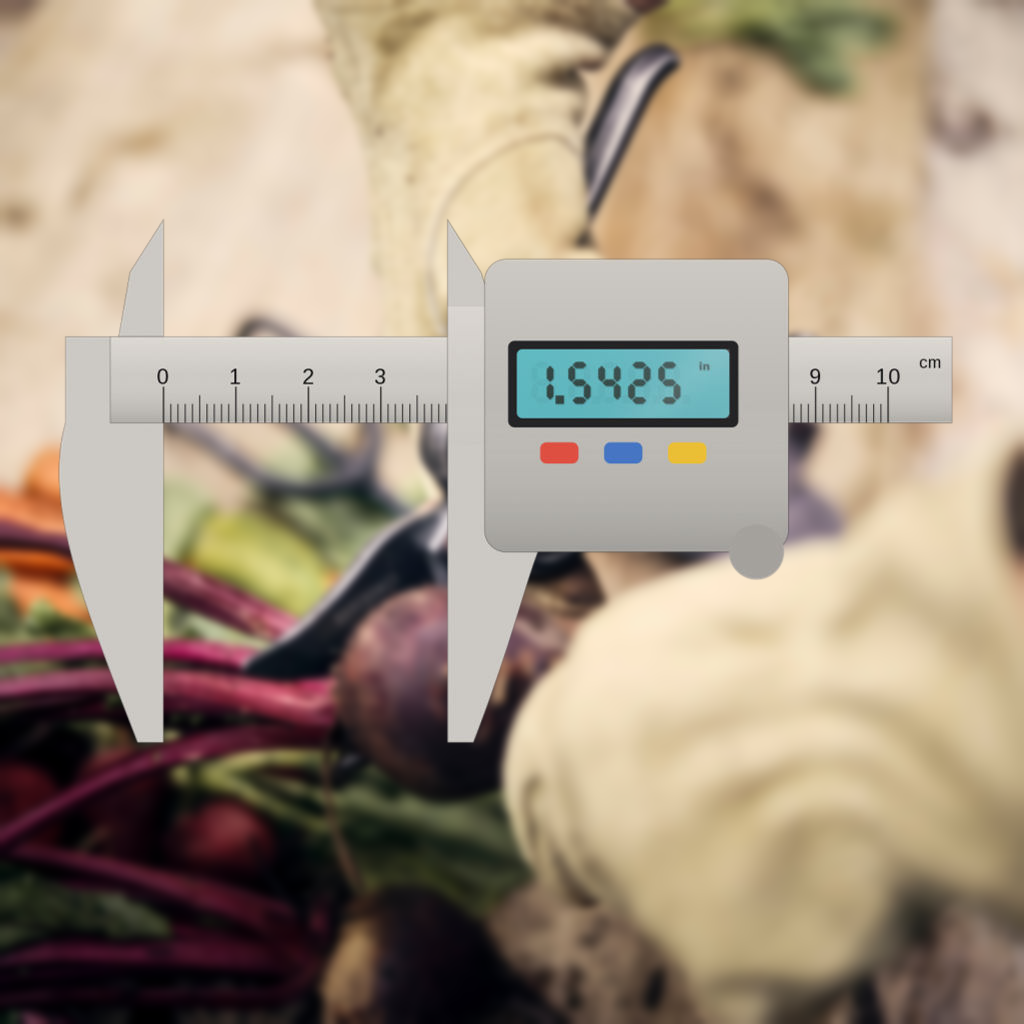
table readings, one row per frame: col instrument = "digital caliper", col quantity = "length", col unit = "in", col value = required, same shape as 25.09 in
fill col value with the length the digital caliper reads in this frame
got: 1.5425 in
